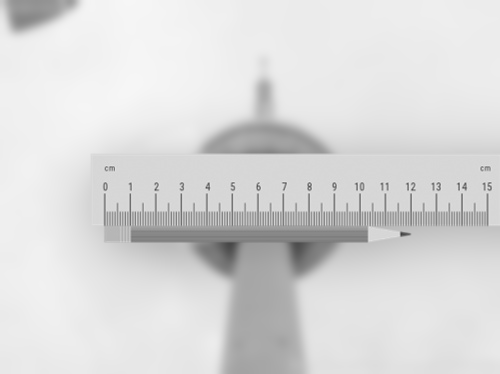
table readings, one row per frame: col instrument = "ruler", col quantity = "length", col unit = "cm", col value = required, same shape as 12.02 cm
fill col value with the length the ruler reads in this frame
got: 12 cm
